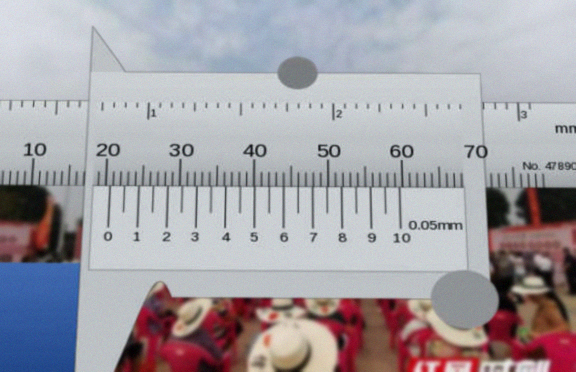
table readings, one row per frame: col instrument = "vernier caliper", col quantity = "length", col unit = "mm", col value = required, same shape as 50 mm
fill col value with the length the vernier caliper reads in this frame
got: 20.6 mm
